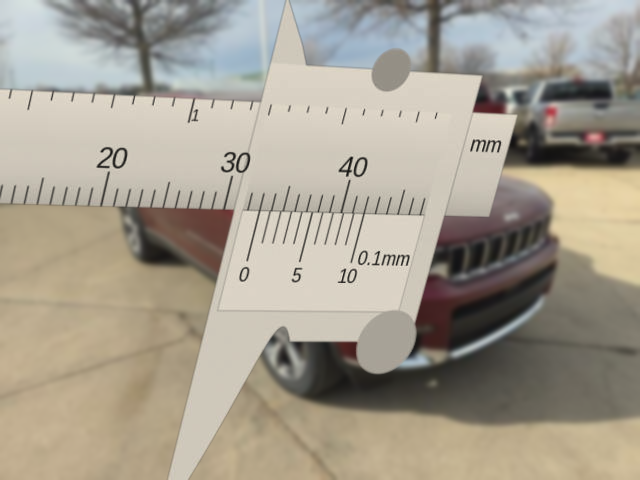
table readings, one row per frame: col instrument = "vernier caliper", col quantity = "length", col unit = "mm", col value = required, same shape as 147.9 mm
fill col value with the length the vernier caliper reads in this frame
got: 33.0 mm
